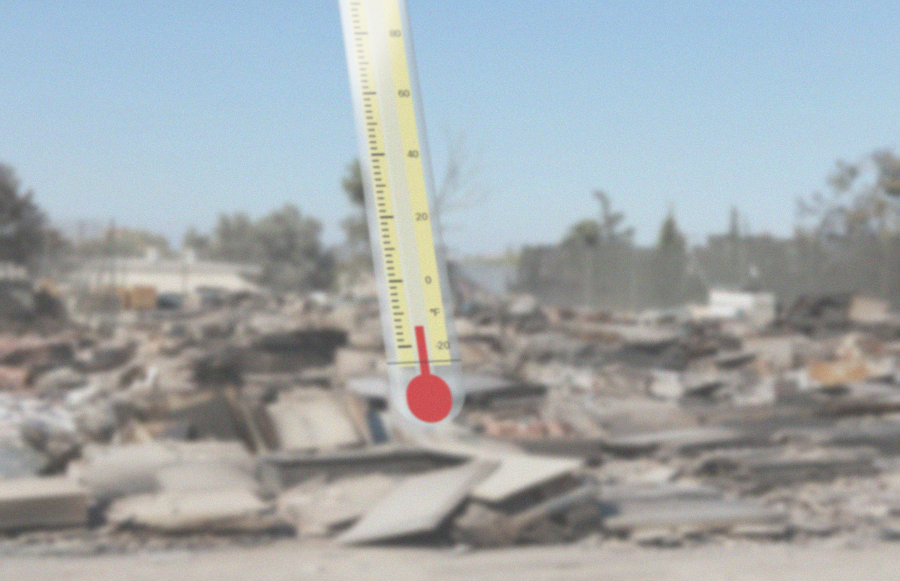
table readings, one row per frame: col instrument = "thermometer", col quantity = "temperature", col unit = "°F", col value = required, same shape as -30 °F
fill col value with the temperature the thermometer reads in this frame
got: -14 °F
